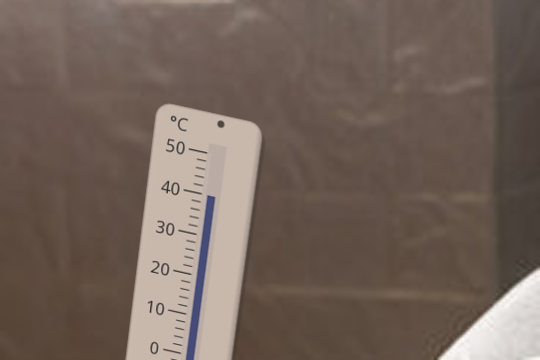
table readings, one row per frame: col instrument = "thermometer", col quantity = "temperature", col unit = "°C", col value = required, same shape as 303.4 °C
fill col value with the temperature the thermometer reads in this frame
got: 40 °C
